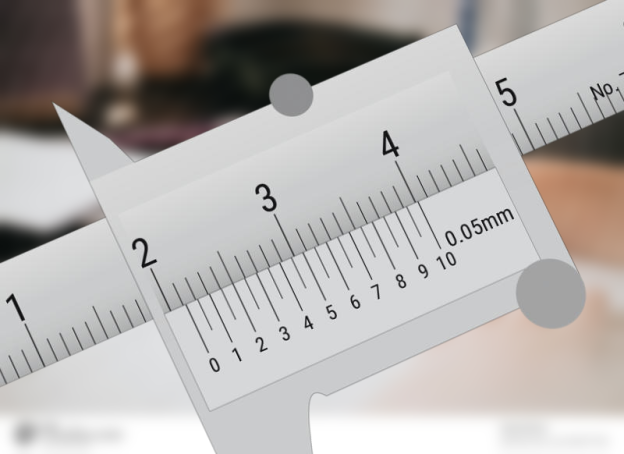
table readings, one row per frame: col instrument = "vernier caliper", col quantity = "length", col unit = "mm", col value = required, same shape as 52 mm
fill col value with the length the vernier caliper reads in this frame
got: 21.2 mm
